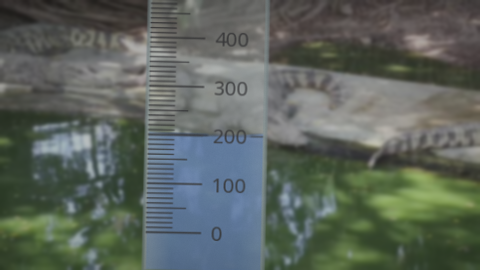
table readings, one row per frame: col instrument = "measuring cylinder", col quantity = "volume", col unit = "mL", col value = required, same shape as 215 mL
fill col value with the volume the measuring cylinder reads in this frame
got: 200 mL
